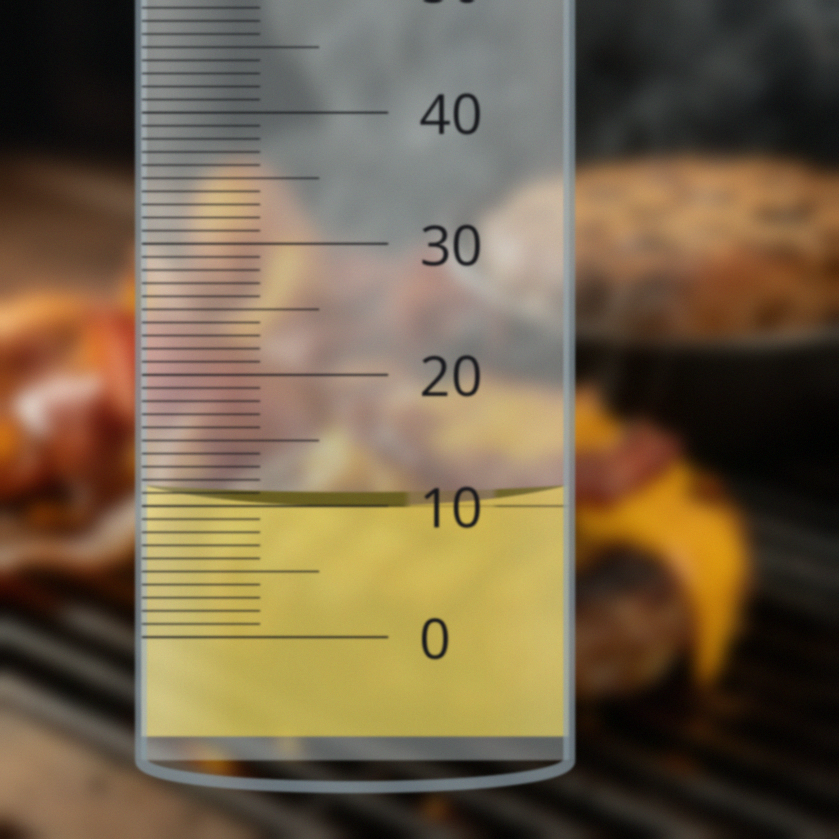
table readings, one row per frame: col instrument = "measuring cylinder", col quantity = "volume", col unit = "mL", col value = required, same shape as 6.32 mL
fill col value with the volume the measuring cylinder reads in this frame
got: 10 mL
